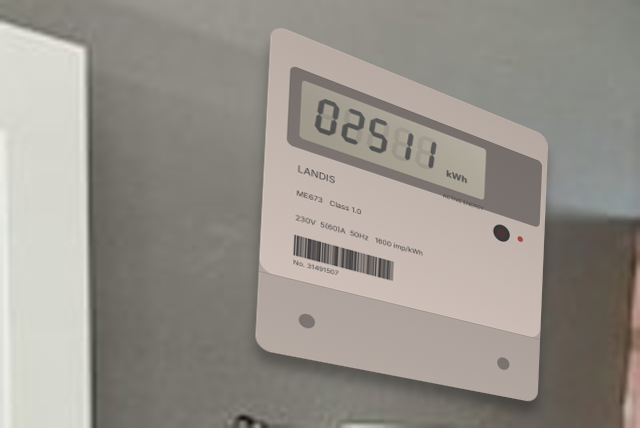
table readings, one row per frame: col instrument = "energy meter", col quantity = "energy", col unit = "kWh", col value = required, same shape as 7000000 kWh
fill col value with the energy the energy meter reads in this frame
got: 2511 kWh
